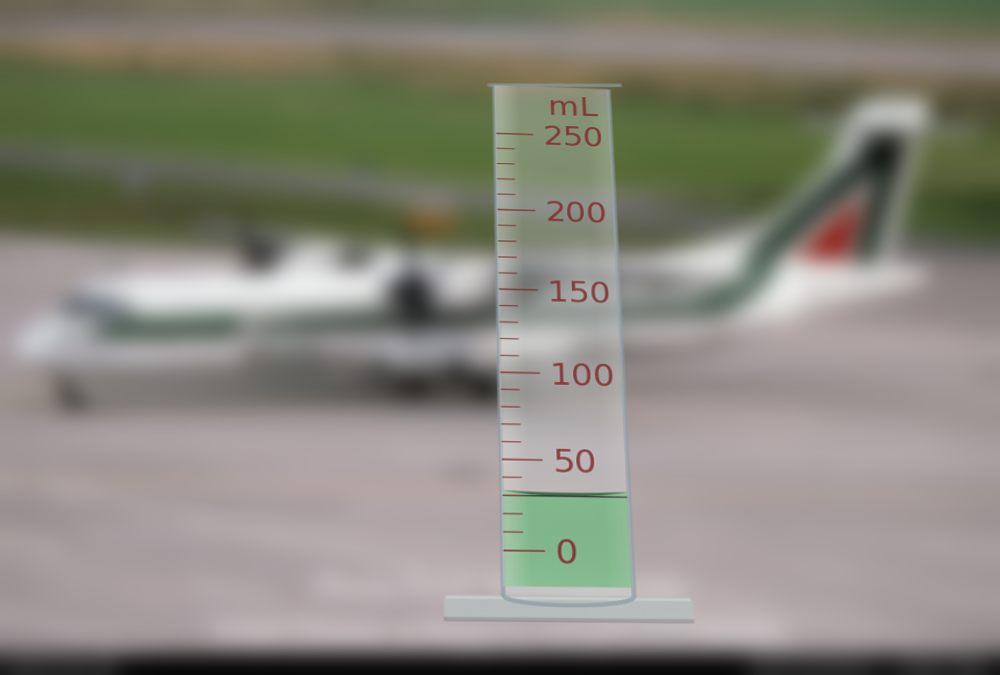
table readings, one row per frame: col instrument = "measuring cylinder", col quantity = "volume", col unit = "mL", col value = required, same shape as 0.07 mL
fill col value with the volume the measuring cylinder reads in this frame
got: 30 mL
